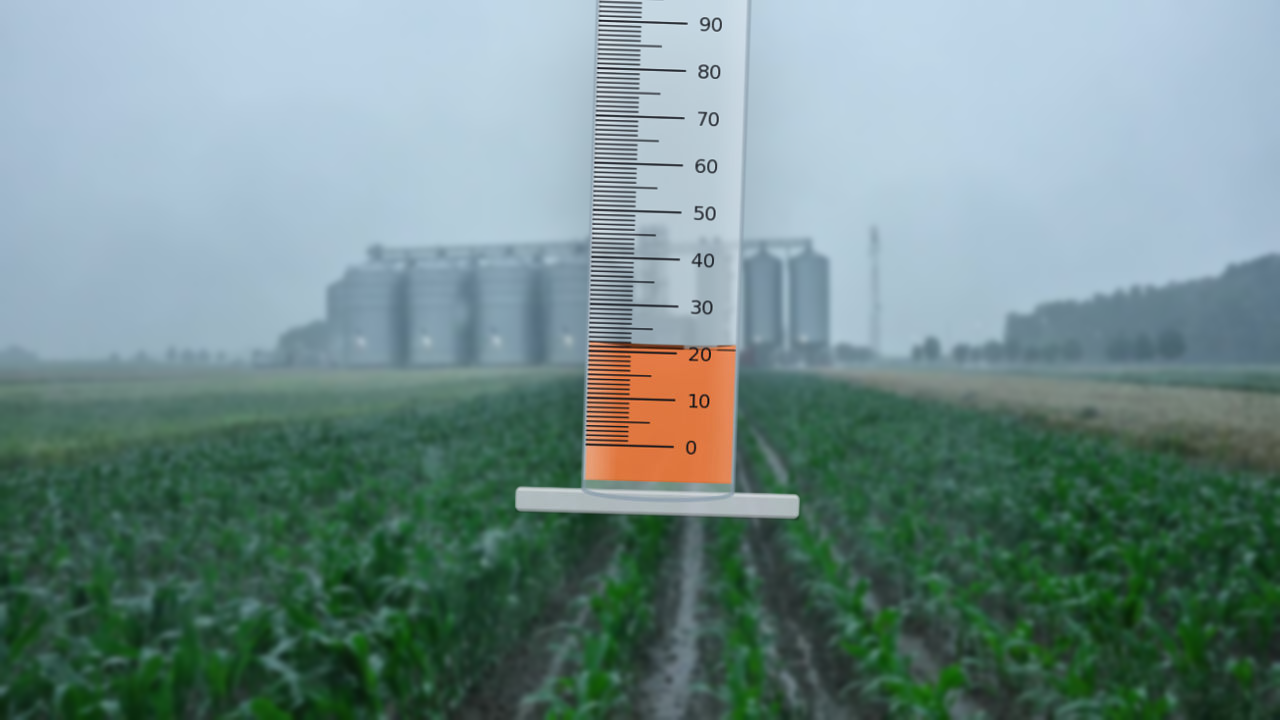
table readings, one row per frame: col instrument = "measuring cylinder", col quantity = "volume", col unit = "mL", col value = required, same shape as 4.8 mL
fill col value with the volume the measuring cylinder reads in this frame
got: 21 mL
